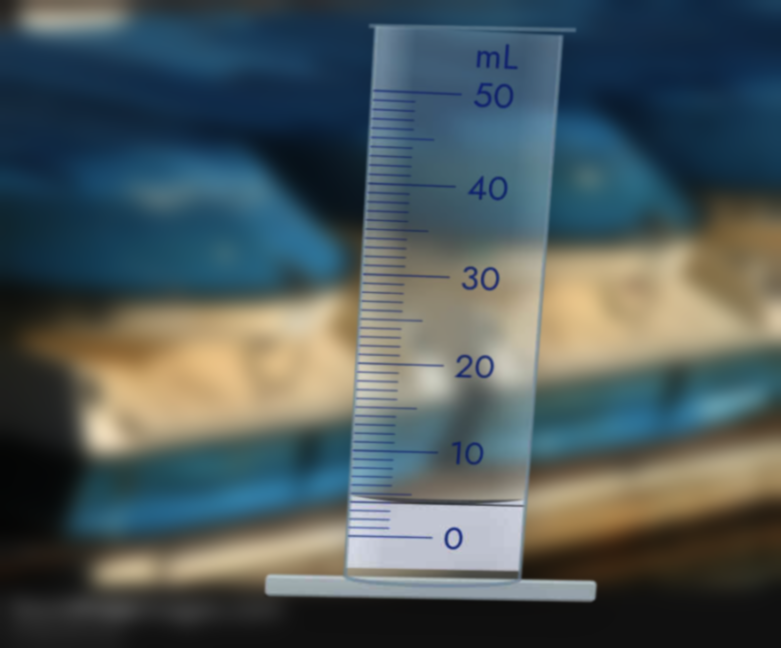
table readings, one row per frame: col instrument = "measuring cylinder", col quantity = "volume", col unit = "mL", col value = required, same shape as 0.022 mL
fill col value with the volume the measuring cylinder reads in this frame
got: 4 mL
